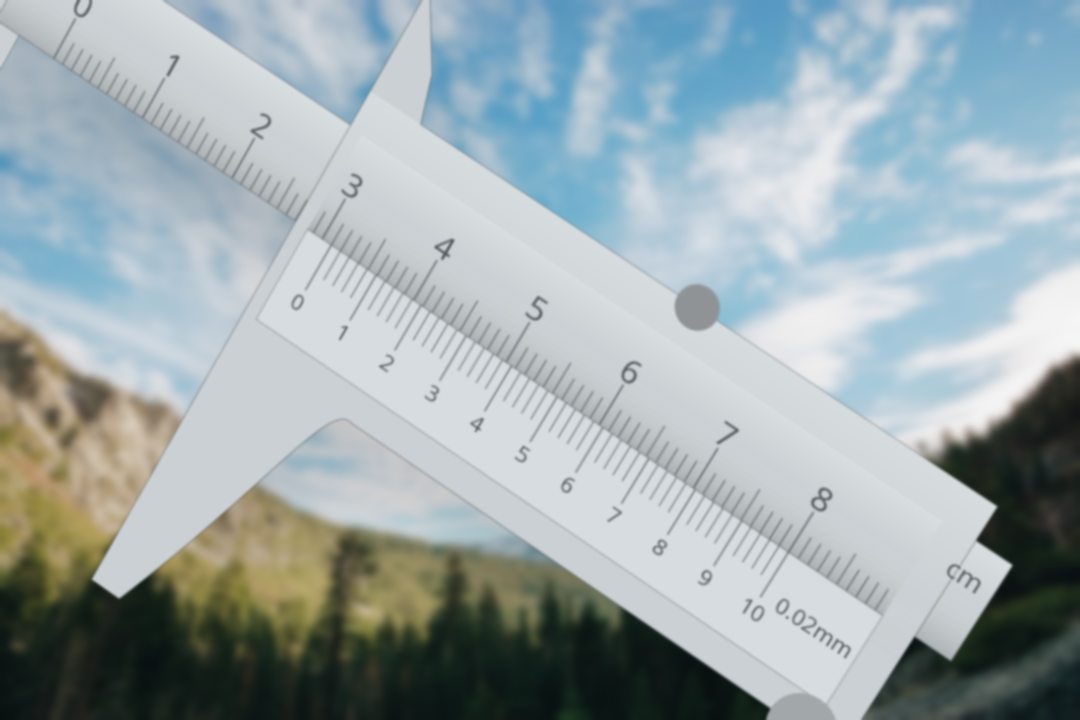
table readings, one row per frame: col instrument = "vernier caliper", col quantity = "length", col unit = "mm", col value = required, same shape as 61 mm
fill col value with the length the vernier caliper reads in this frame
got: 31.0 mm
